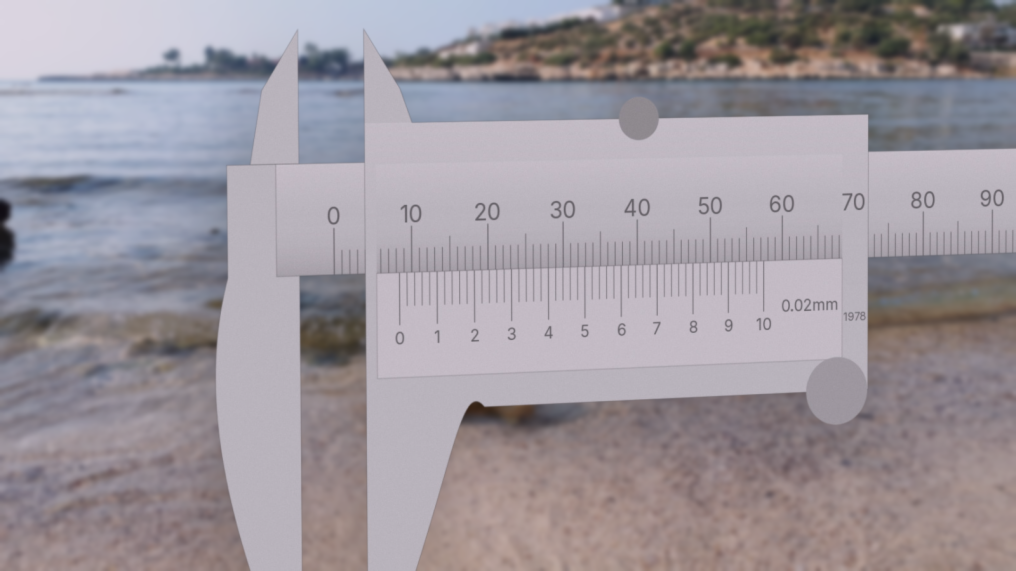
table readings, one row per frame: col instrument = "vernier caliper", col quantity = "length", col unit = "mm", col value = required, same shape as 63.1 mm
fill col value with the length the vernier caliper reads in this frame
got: 8.4 mm
